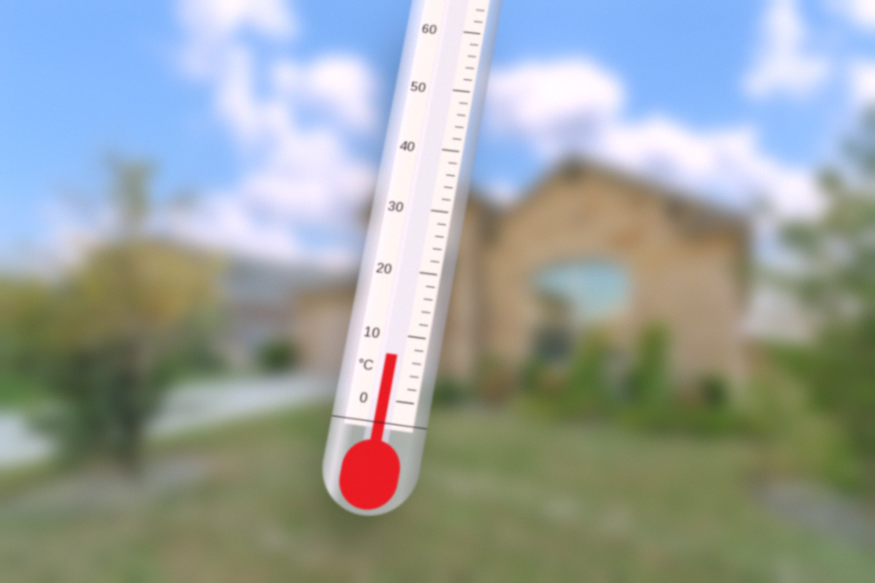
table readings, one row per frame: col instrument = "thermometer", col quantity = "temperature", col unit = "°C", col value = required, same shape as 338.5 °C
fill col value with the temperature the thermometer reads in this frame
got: 7 °C
